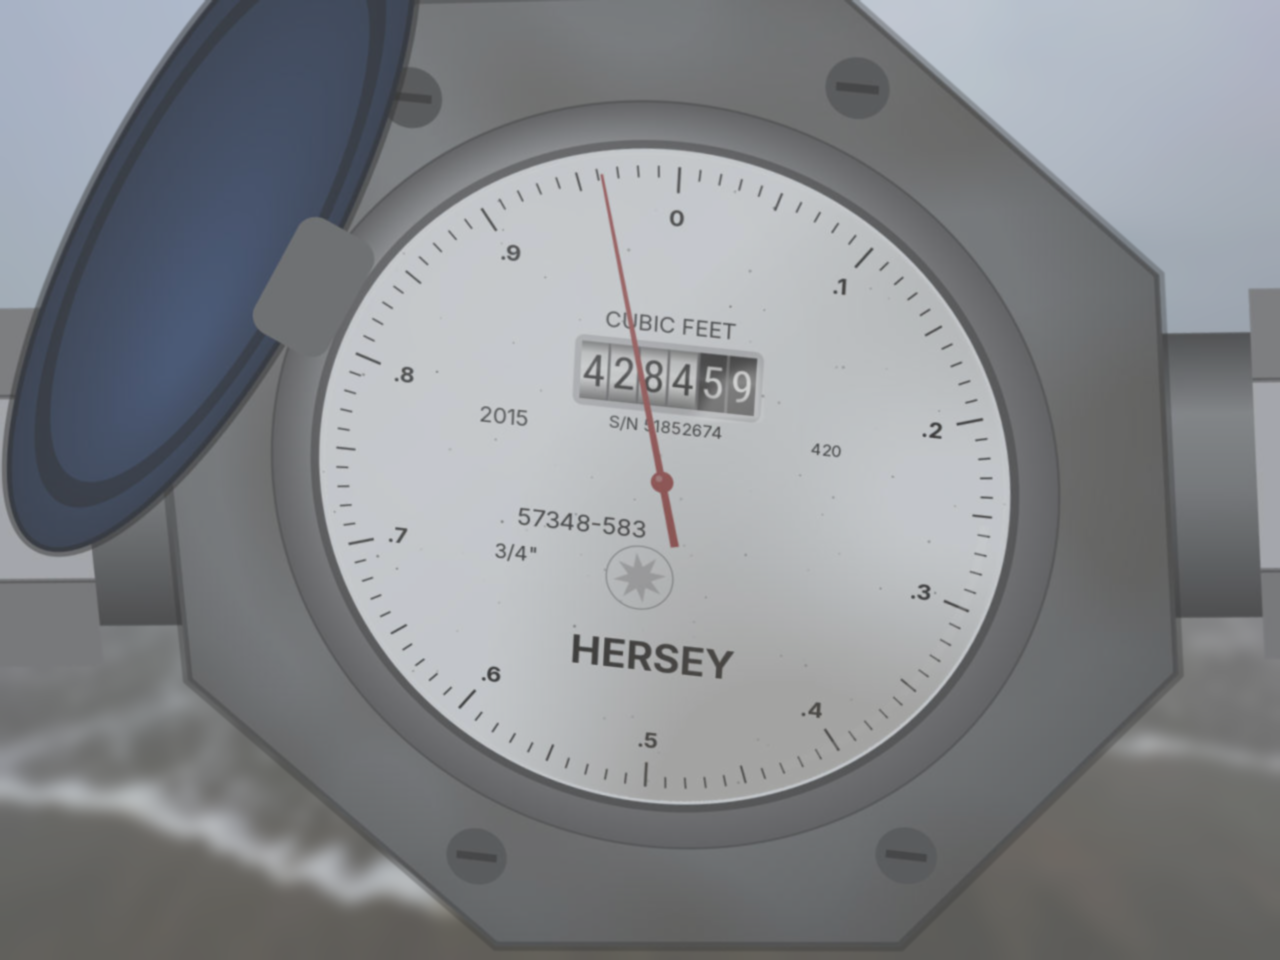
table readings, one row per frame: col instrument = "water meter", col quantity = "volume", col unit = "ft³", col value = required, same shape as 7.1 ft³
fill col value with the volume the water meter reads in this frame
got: 428458.96 ft³
